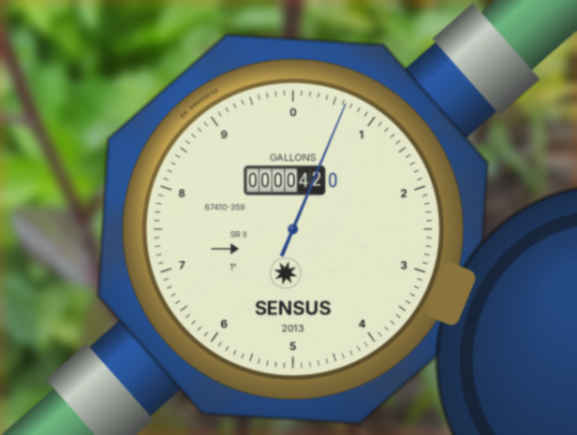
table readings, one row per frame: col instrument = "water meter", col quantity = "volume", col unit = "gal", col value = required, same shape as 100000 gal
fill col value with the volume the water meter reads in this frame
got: 420.6 gal
